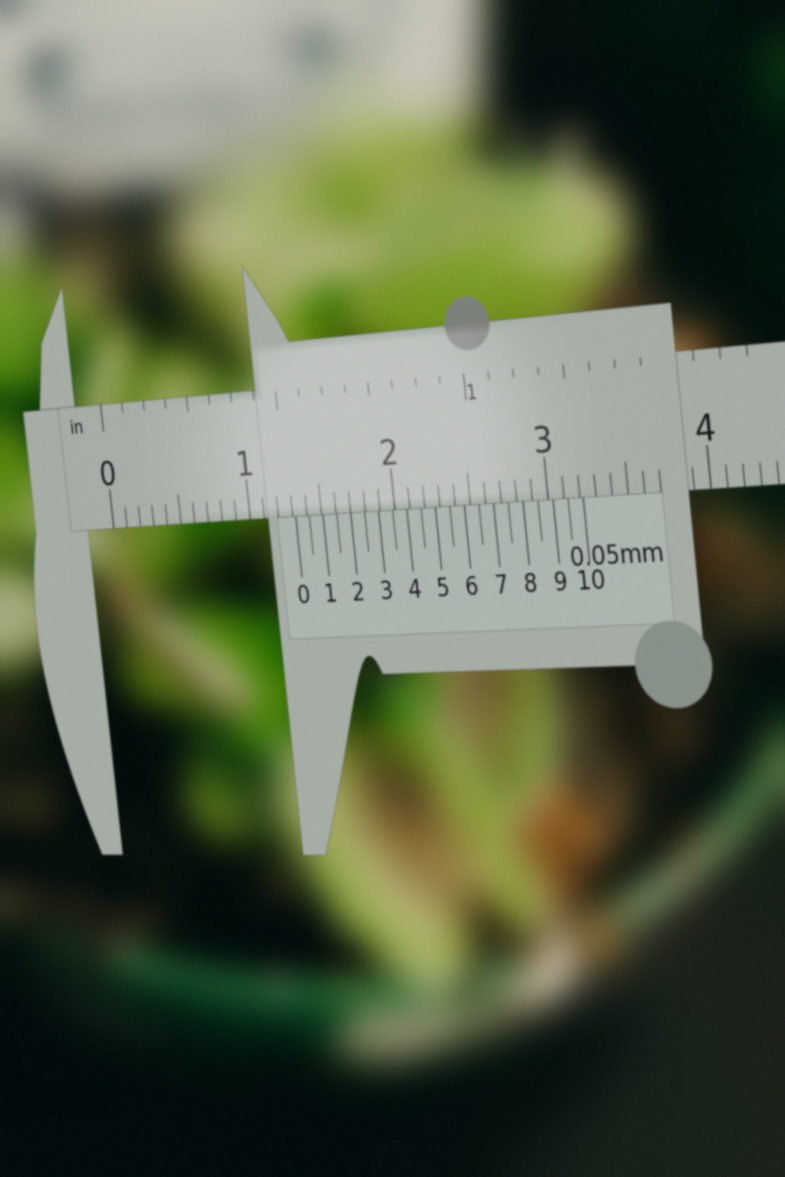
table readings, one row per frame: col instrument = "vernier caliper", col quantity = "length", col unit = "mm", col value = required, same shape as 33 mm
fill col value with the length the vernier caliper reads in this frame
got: 13.2 mm
